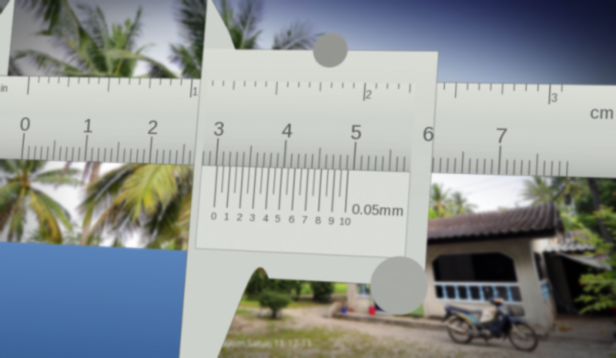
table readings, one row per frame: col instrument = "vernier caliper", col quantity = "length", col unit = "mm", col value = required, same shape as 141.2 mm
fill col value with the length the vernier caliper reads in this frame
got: 30.2 mm
